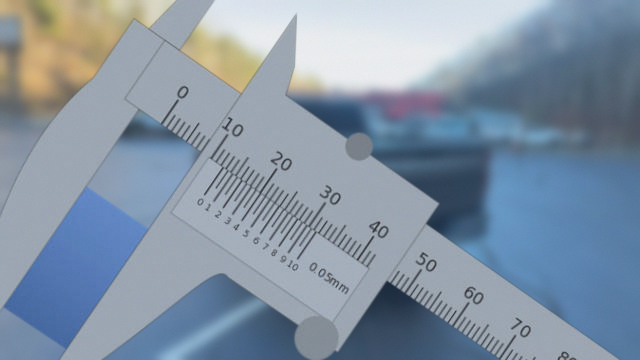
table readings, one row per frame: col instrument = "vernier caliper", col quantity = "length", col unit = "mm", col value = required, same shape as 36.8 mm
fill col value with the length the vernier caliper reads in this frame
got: 12.5 mm
